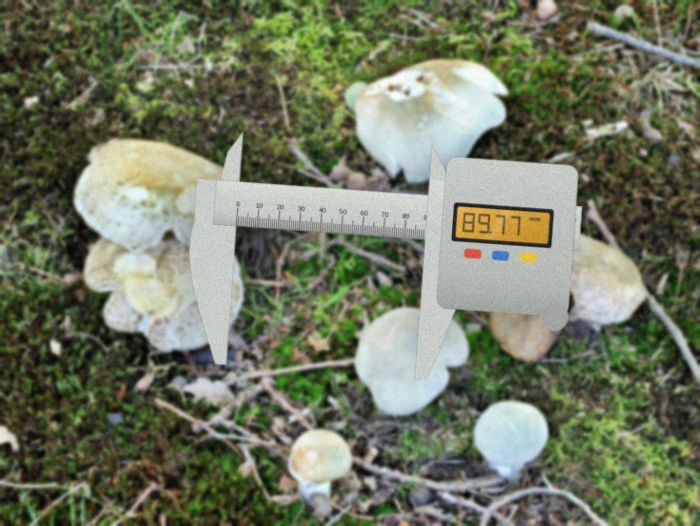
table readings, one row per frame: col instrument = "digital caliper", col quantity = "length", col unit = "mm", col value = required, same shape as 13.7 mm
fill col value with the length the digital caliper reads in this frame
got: 89.77 mm
